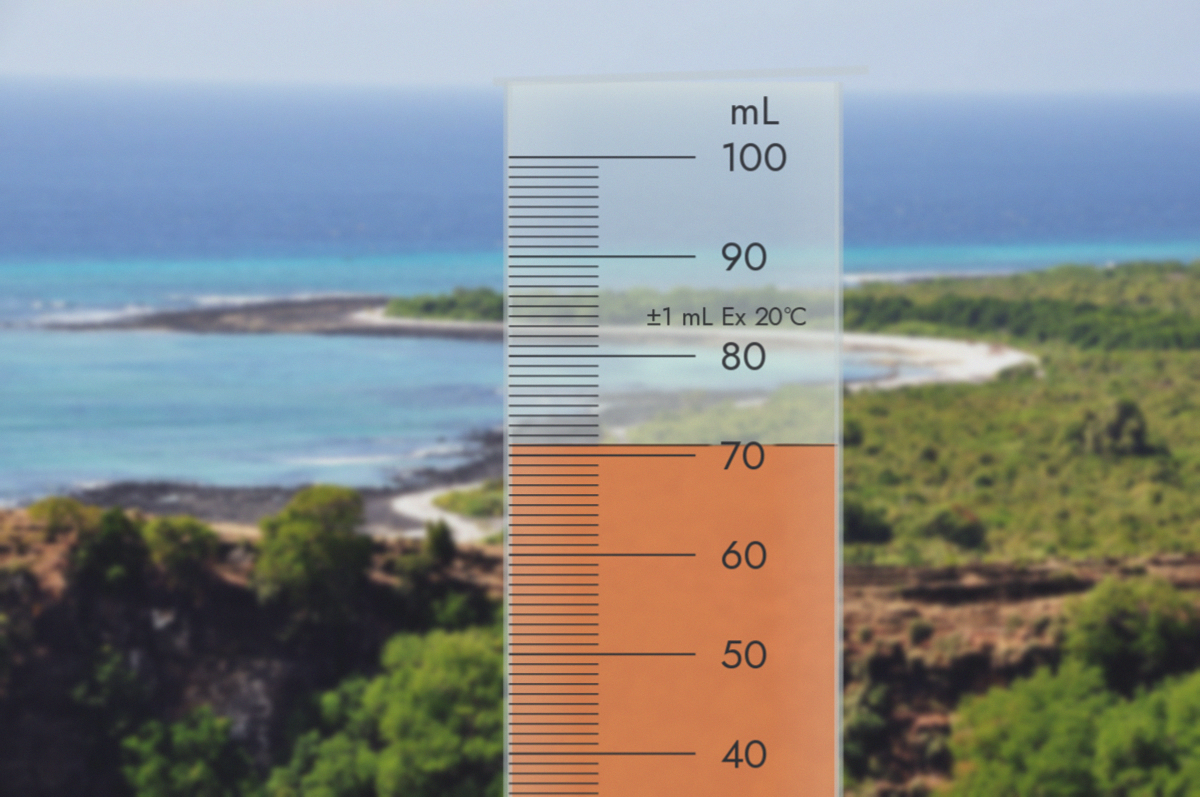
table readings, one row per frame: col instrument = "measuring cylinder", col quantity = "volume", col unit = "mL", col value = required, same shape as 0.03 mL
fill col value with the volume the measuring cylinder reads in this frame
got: 71 mL
